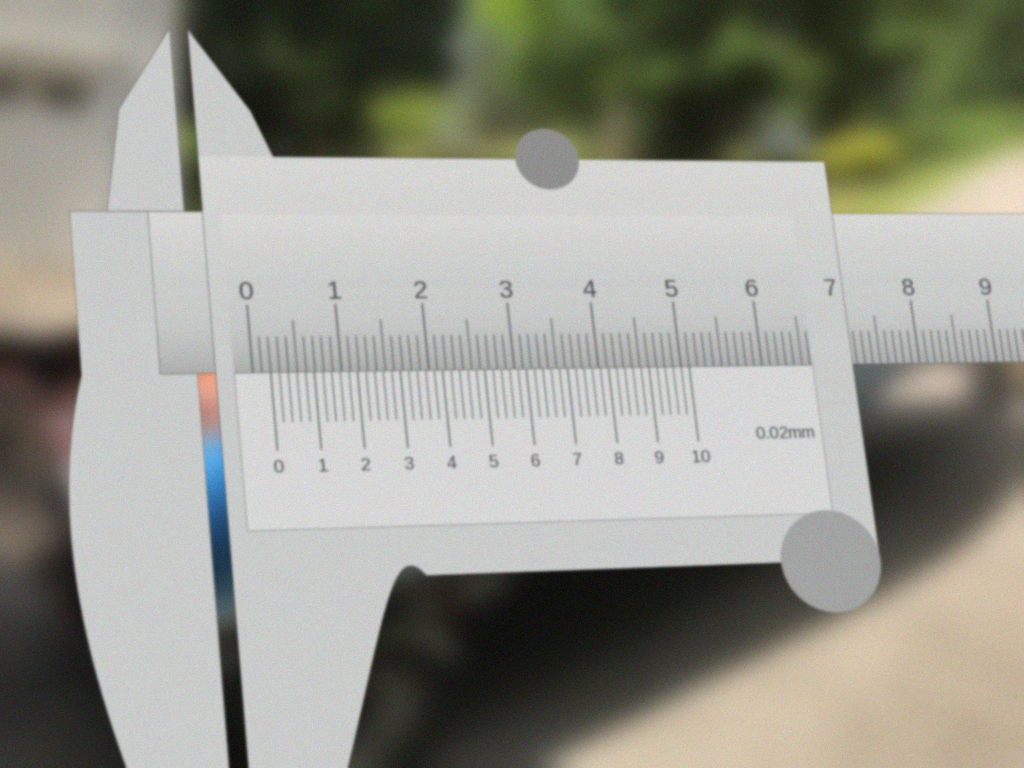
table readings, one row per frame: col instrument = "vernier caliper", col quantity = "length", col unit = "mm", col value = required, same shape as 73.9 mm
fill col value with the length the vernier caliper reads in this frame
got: 2.0 mm
